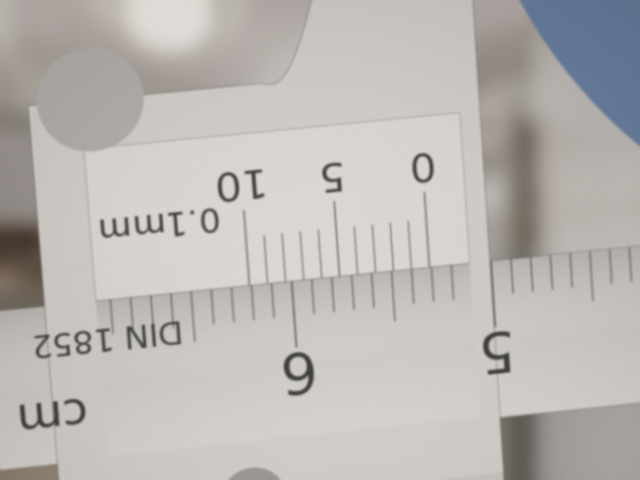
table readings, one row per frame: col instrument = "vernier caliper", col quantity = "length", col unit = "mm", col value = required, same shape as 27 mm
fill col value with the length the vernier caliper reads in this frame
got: 53.1 mm
